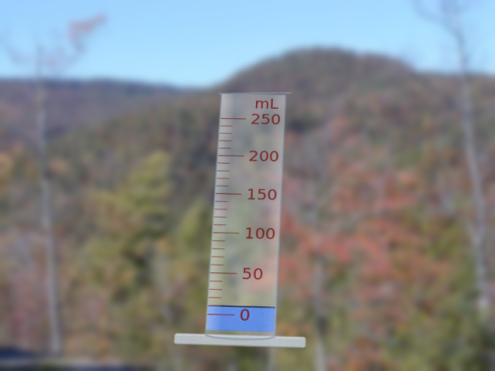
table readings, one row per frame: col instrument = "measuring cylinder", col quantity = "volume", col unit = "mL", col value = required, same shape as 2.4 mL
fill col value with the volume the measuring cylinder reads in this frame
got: 10 mL
